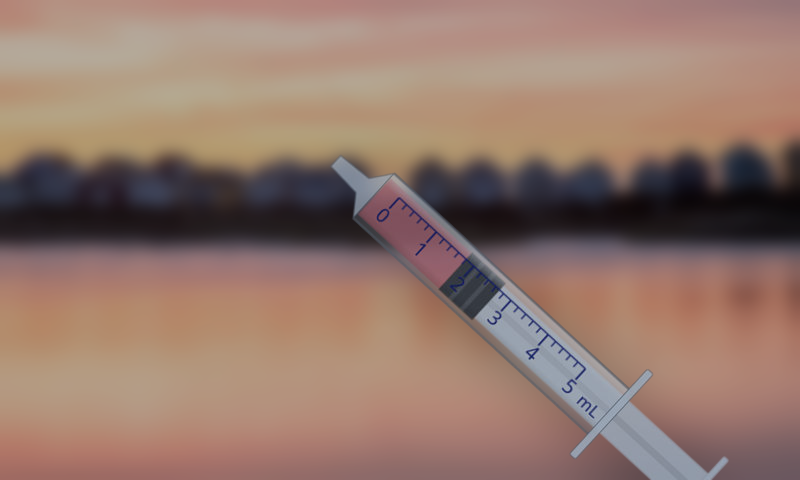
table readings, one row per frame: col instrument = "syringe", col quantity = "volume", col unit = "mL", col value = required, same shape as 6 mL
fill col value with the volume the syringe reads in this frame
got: 1.8 mL
